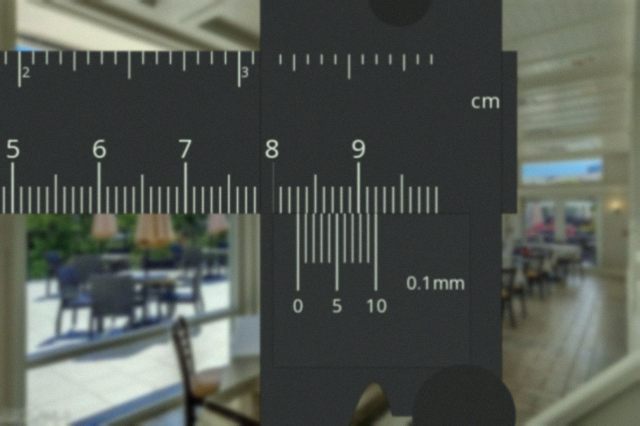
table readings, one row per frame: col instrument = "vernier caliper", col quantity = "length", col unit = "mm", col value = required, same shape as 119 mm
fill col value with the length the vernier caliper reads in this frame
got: 83.0 mm
